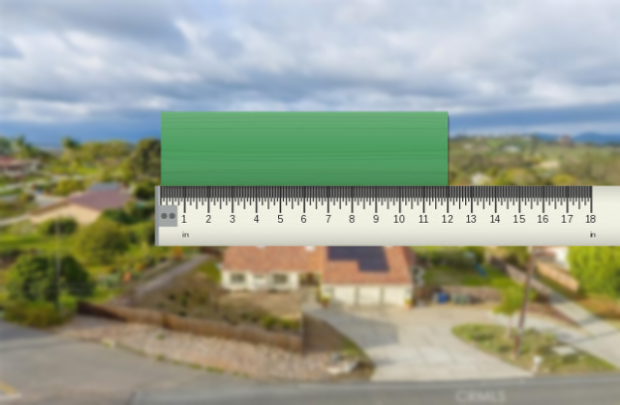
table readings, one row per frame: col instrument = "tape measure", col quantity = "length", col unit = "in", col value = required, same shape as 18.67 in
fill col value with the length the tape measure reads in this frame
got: 12 in
